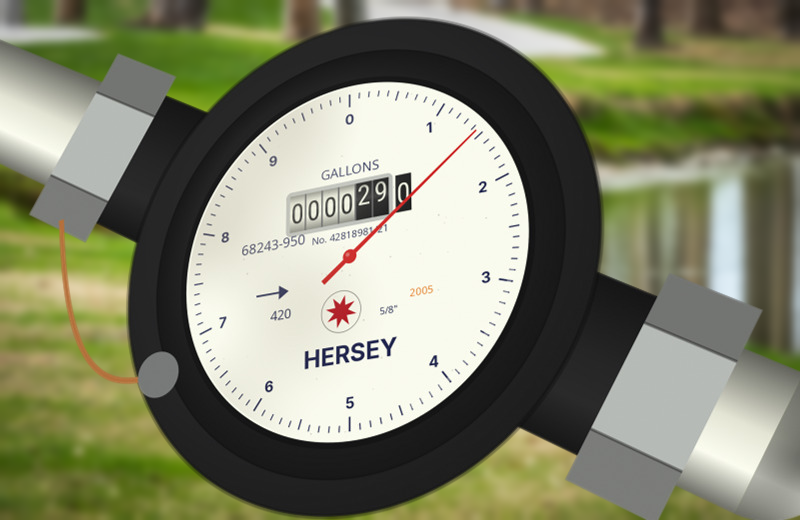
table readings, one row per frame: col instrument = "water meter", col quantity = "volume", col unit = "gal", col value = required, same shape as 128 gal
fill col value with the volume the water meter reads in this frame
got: 291.4 gal
